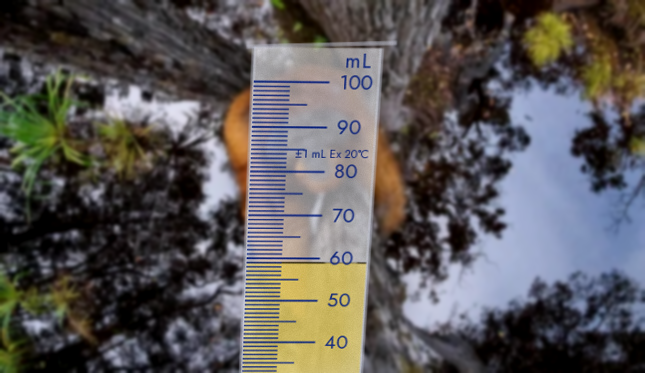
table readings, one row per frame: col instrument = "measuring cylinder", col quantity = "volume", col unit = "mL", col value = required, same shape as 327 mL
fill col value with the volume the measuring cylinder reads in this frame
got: 59 mL
